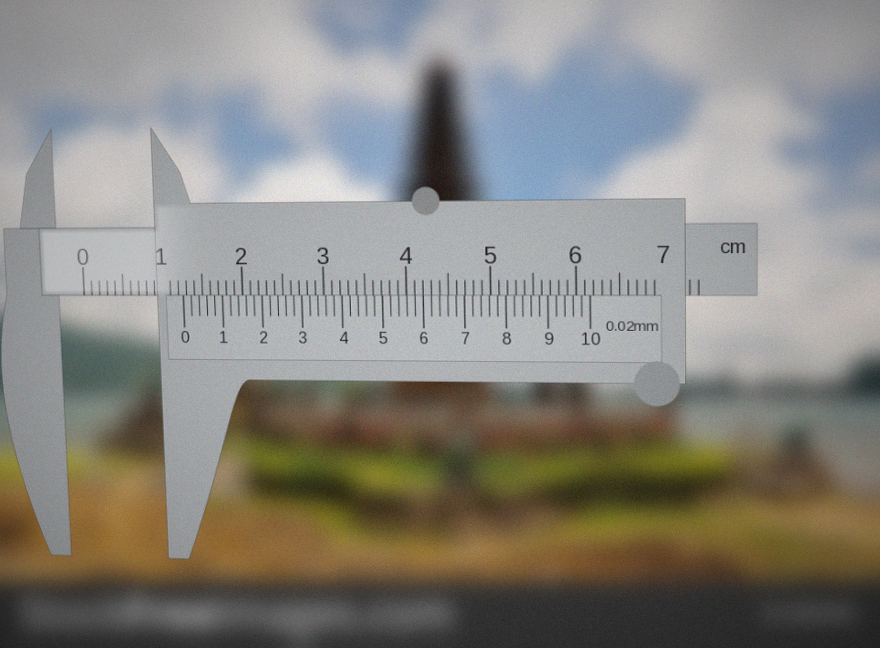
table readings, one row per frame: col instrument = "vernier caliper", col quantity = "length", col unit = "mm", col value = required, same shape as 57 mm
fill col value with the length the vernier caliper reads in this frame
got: 12.6 mm
